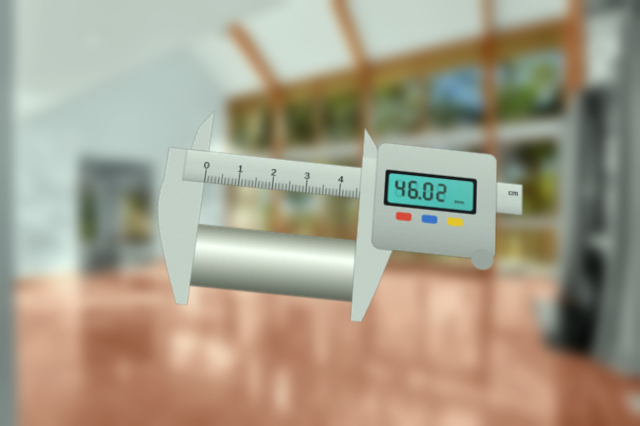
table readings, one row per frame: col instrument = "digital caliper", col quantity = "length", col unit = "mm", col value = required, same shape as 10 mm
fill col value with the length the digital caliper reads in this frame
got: 46.02 mm
